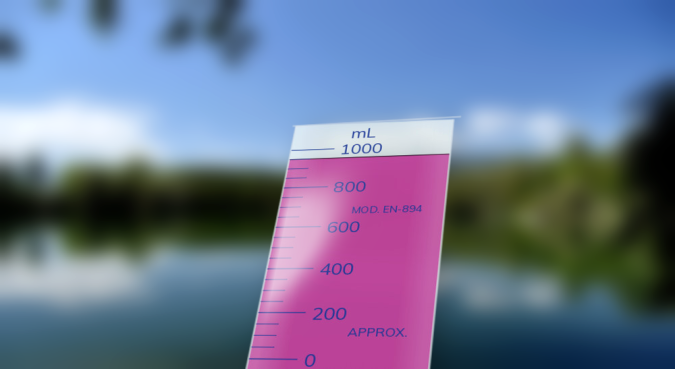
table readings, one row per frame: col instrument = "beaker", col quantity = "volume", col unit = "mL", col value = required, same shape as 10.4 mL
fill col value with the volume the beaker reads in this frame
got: 950 mL
